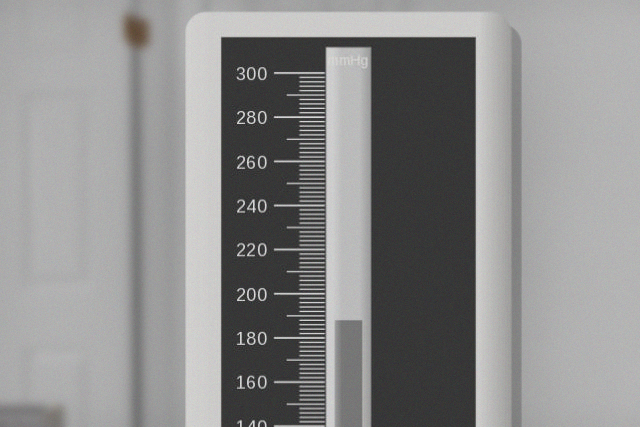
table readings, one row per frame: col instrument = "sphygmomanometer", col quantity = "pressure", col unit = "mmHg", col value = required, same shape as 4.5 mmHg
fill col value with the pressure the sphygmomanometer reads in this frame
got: 188 mmHg
